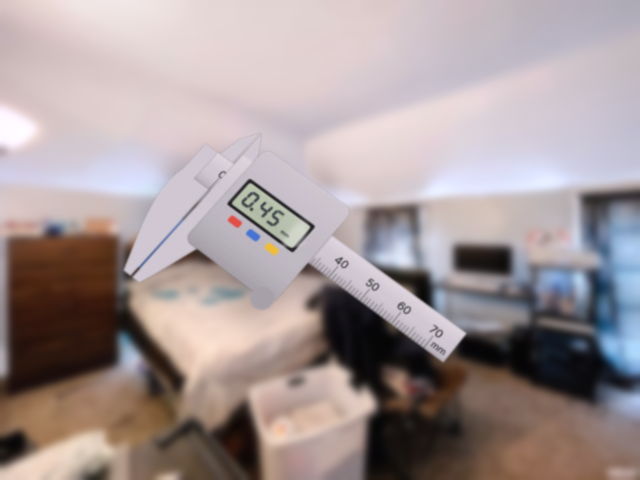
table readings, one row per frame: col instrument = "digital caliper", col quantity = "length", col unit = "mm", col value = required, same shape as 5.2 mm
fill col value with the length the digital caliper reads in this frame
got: 0.45 mm
